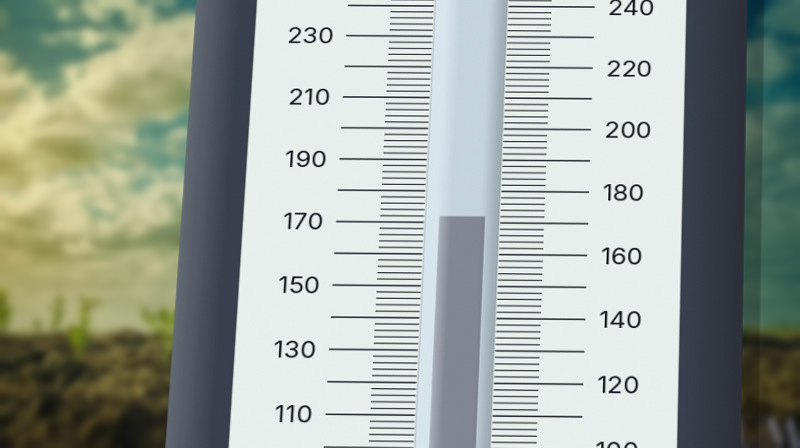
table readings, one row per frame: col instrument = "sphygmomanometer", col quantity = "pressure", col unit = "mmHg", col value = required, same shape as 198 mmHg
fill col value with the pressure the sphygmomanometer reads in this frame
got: 172 mmHg
